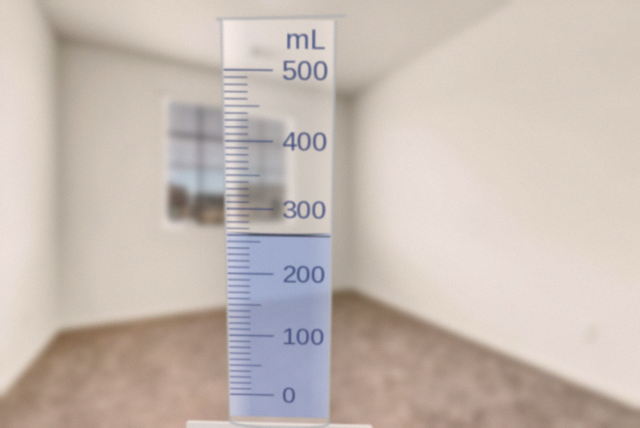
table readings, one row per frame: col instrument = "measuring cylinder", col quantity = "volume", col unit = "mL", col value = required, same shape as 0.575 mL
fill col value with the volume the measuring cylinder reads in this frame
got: 260 mL
